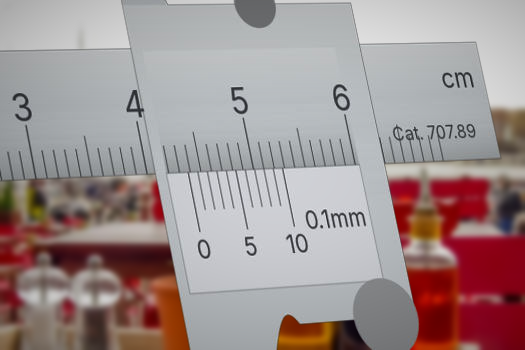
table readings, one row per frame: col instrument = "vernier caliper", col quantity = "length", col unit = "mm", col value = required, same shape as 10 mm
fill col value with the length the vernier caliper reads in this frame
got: 43.8 mm
